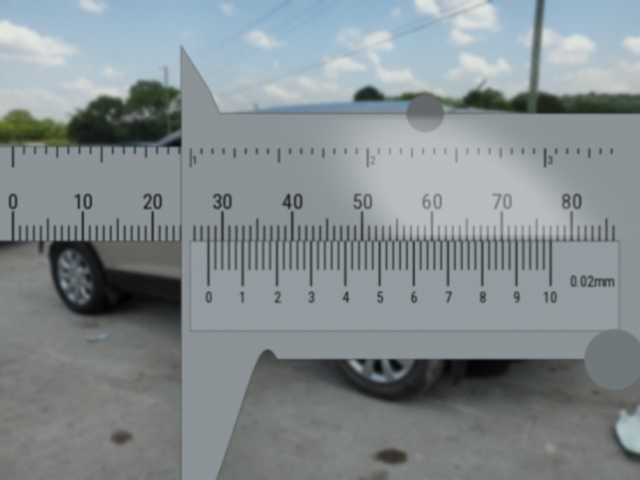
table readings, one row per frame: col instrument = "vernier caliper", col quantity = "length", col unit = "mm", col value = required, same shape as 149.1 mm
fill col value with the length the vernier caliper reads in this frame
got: 28.0 mm
